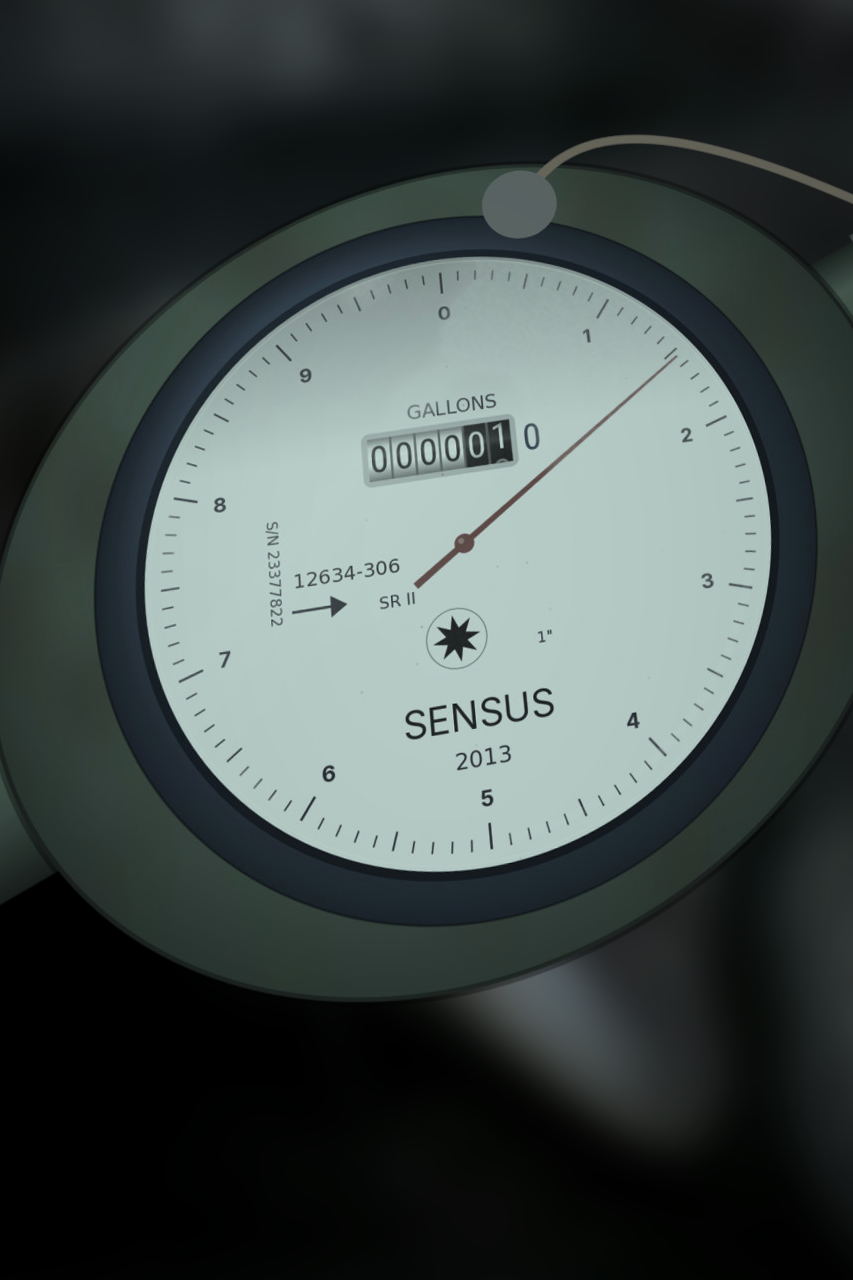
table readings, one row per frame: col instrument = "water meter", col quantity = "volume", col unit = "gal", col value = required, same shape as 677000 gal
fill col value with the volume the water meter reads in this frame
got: 11.5 gal
